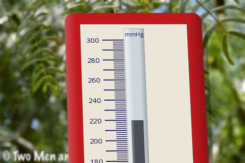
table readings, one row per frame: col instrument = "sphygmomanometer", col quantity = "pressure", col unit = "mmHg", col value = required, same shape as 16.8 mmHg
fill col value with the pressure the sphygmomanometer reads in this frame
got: 220 mmHg
